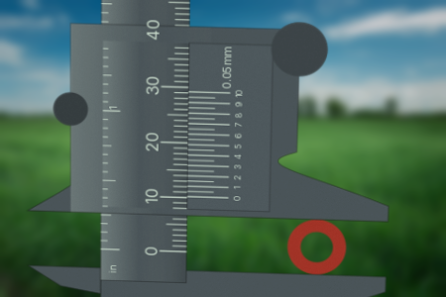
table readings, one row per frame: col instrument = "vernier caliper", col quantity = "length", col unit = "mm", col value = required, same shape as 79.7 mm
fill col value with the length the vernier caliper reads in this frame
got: 10.2 mm
